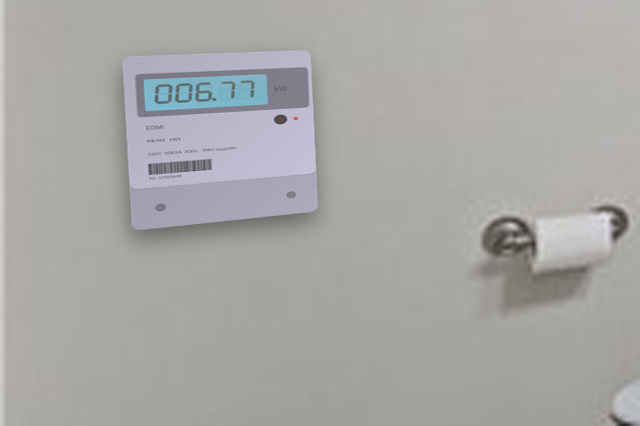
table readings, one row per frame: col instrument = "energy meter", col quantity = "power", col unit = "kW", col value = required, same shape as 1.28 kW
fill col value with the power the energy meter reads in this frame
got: 6.77 kW
